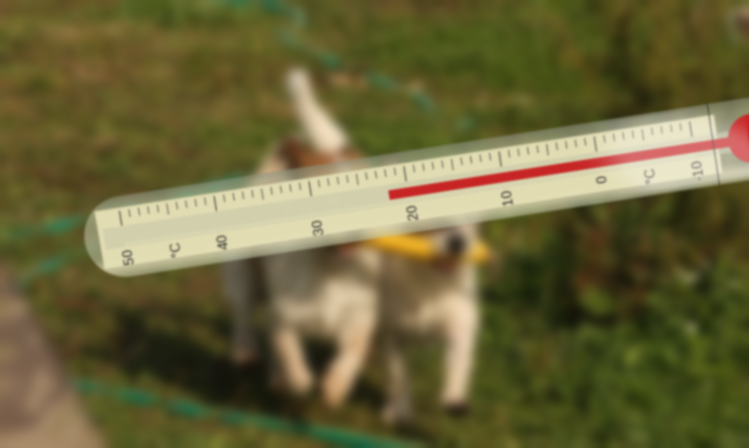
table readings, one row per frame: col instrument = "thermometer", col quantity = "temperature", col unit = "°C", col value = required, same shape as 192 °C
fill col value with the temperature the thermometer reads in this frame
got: 22 °C
